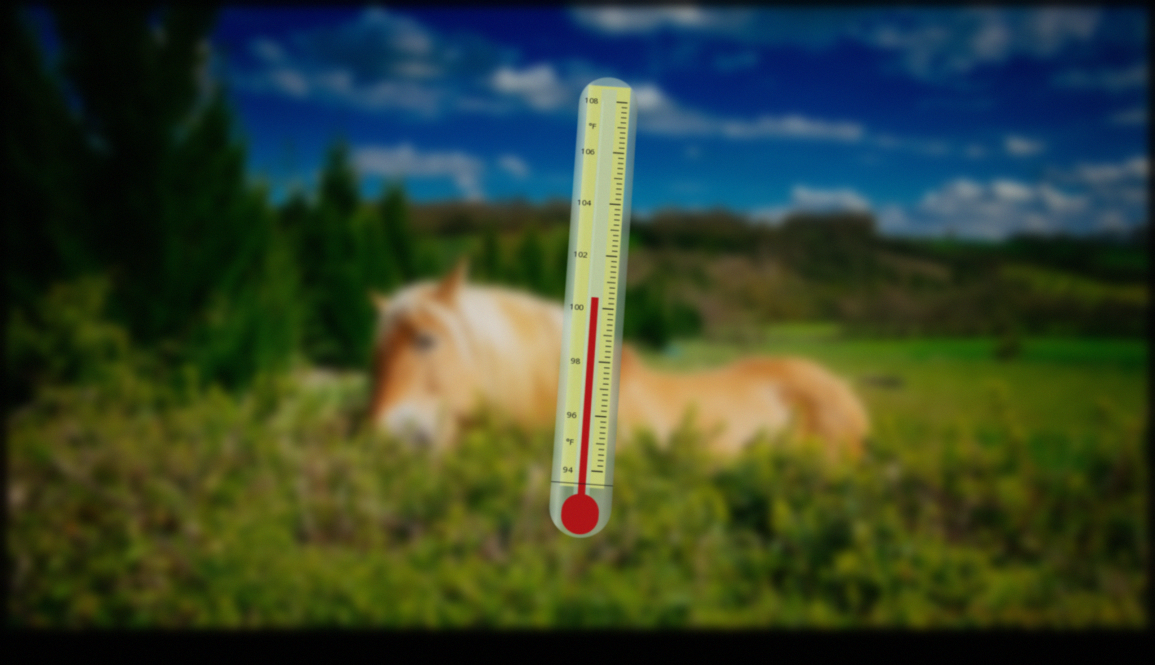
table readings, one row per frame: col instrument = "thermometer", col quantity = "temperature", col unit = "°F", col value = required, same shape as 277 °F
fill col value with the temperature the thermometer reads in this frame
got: 100.4 °F
